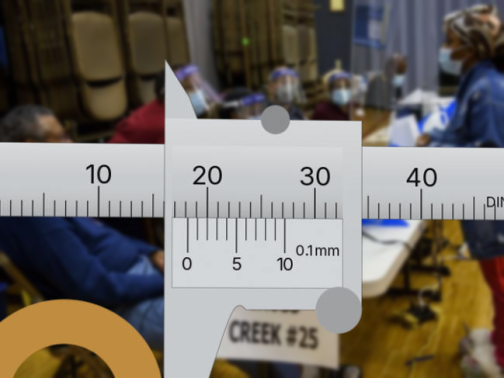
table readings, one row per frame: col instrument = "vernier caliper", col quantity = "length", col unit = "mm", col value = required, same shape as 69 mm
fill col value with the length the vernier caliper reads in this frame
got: 18.2 mm
